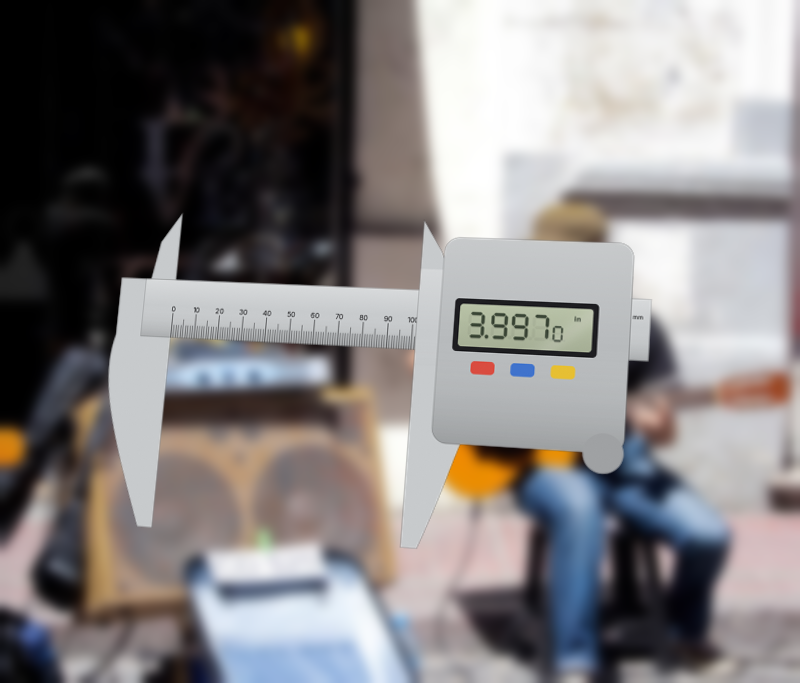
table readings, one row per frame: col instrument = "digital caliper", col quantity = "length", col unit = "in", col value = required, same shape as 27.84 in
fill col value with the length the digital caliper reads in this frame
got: 3.9970 in
